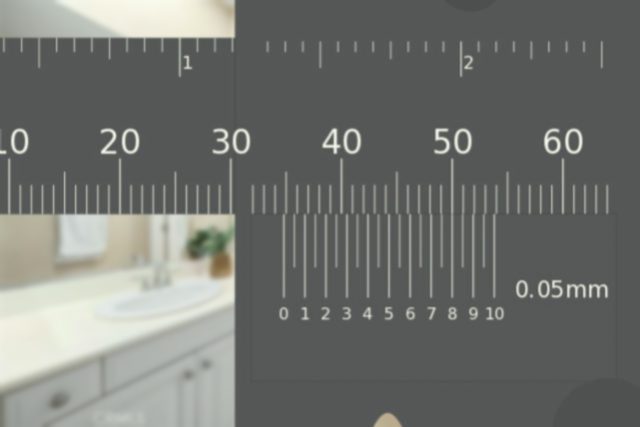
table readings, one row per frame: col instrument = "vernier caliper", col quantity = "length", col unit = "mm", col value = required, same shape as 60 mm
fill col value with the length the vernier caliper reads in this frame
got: 34.8 mm
